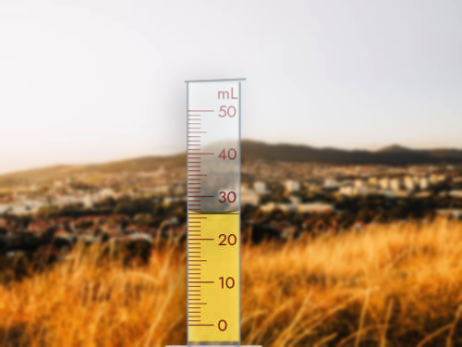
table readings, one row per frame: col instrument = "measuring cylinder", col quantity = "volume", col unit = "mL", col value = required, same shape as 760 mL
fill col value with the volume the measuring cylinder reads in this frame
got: 26 mL
